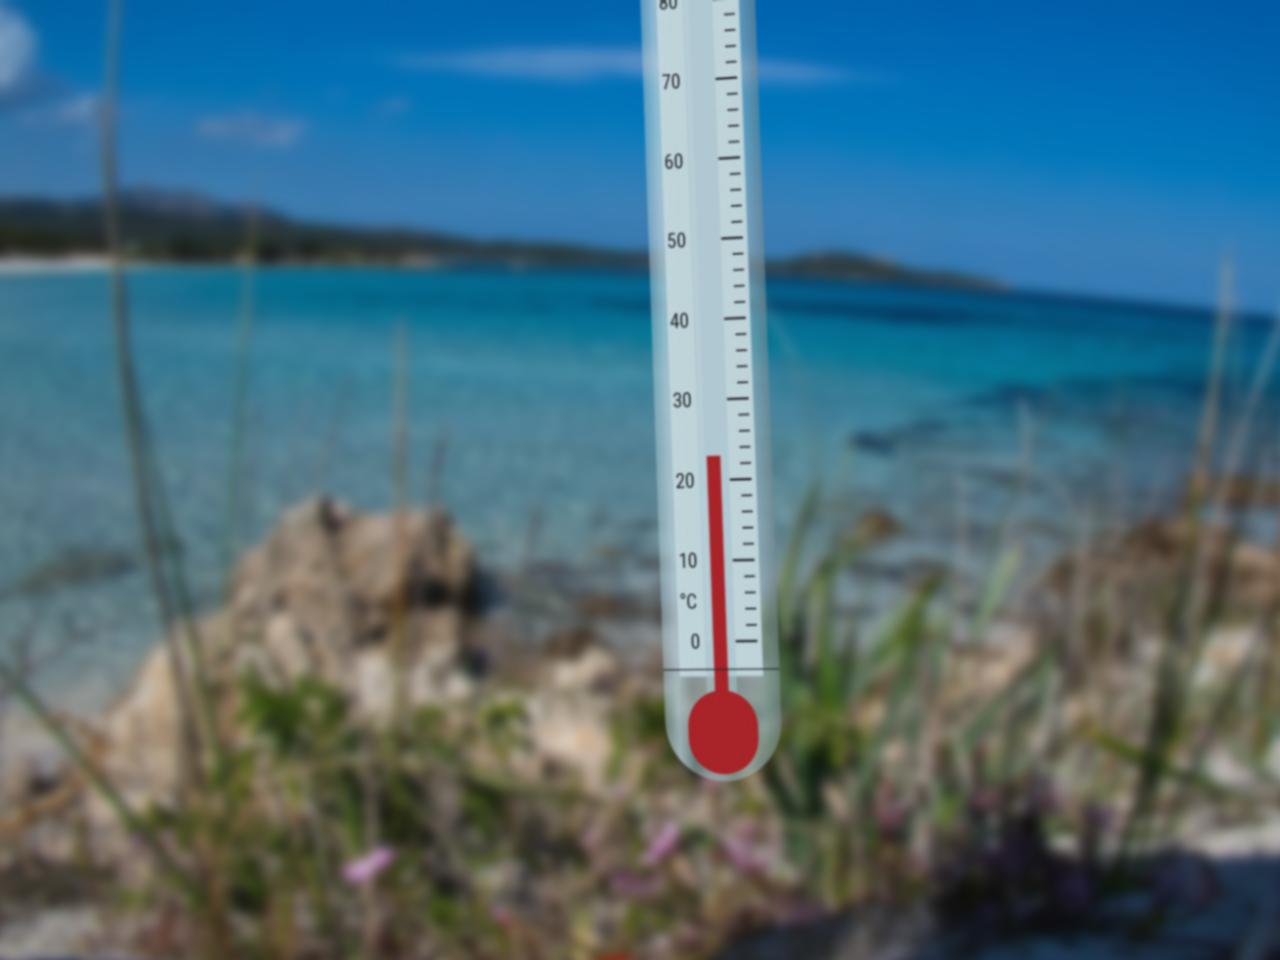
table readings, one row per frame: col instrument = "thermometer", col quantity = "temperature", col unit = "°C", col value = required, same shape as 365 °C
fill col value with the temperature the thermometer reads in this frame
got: 23 °C
